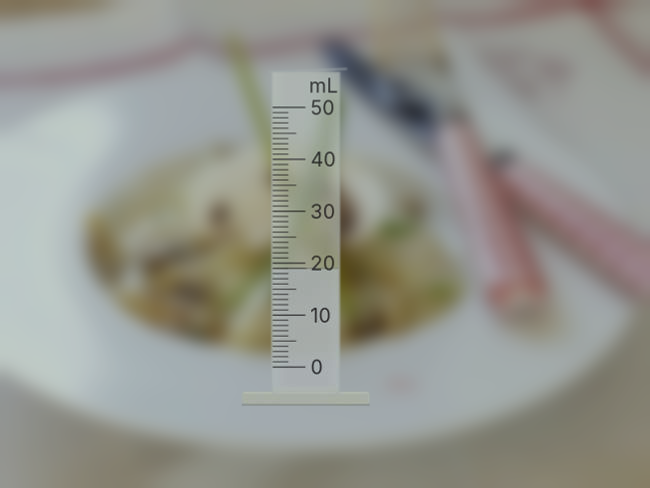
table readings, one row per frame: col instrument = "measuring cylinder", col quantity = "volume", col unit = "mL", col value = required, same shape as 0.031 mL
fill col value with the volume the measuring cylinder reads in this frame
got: 19 mL
